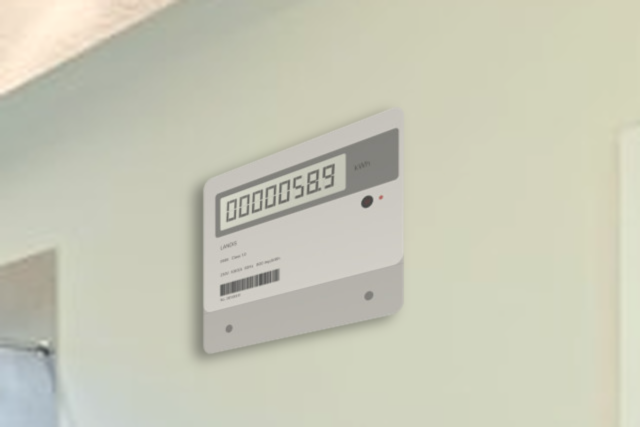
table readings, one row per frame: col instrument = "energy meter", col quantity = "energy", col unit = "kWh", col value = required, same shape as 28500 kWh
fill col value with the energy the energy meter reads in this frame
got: 58.9 kWh
